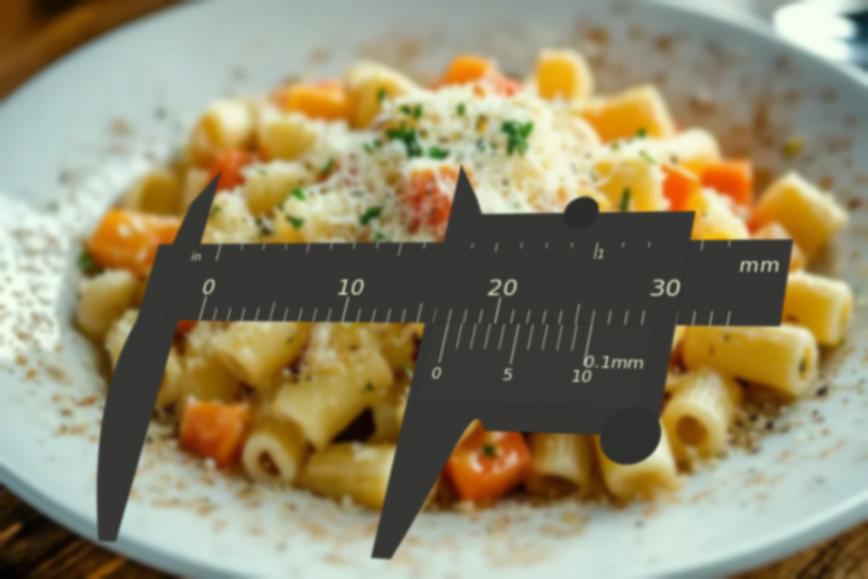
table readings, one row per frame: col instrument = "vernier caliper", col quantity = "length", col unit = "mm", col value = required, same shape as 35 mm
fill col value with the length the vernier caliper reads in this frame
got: 17.0 mm
